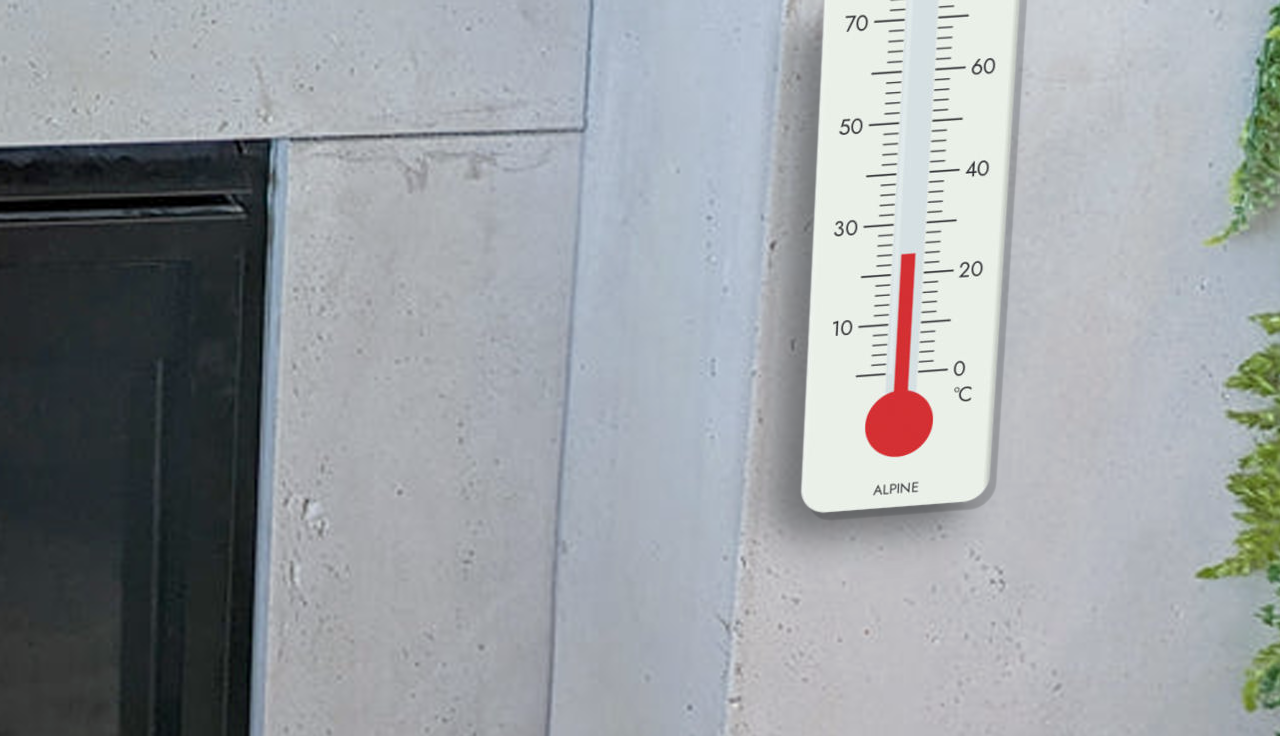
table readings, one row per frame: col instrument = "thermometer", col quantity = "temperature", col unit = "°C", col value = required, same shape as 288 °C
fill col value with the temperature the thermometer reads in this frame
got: 24 °C
